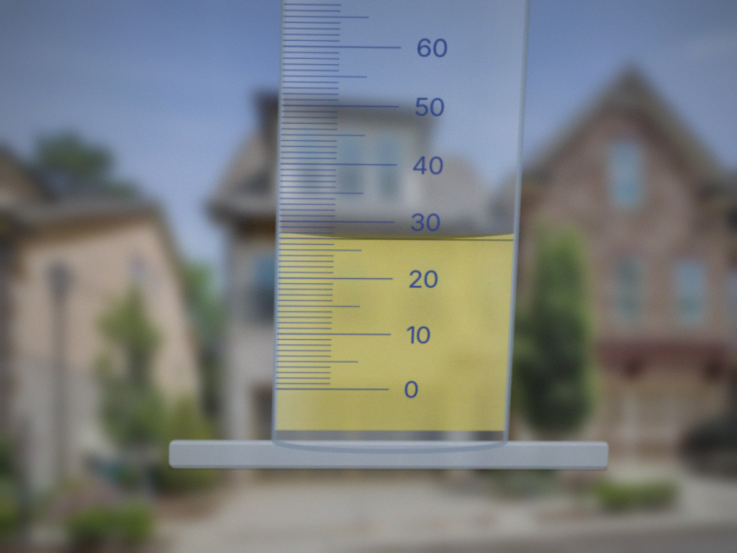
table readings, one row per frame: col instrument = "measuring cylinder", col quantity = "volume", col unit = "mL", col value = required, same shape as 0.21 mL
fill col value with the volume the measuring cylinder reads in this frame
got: 27 mL
